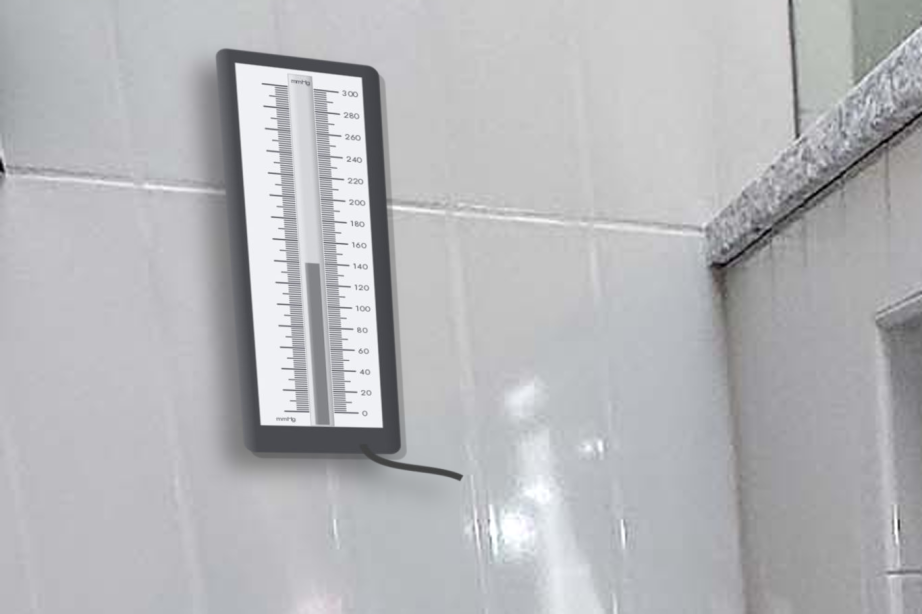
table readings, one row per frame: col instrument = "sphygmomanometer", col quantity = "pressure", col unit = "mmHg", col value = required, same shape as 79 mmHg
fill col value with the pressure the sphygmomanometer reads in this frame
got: 140 mmHg
